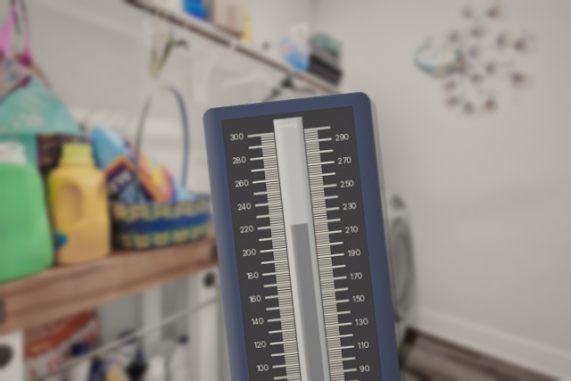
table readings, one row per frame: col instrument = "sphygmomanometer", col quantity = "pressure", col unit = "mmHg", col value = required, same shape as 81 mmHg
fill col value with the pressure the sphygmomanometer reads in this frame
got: 220 mmHg
